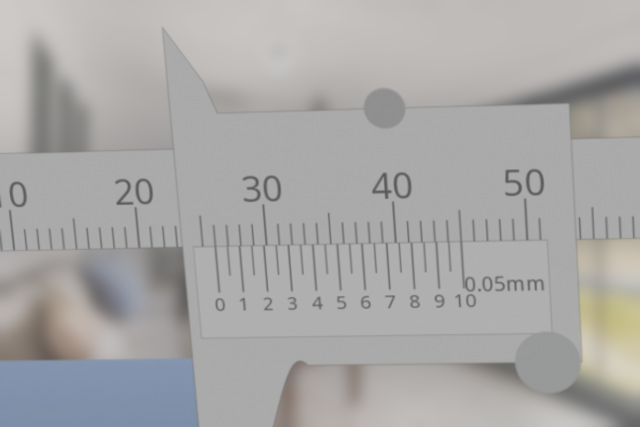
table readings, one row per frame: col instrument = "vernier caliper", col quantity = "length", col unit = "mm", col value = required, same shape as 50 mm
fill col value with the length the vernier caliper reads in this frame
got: 26.0 mm
